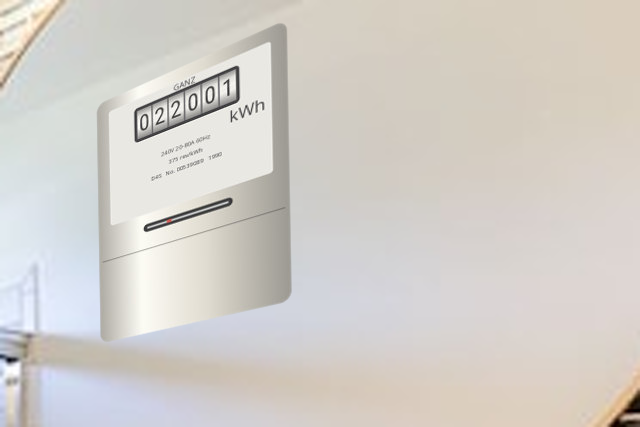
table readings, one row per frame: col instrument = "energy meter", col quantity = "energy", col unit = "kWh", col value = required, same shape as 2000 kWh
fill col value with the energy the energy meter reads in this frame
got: 22001 kWh
